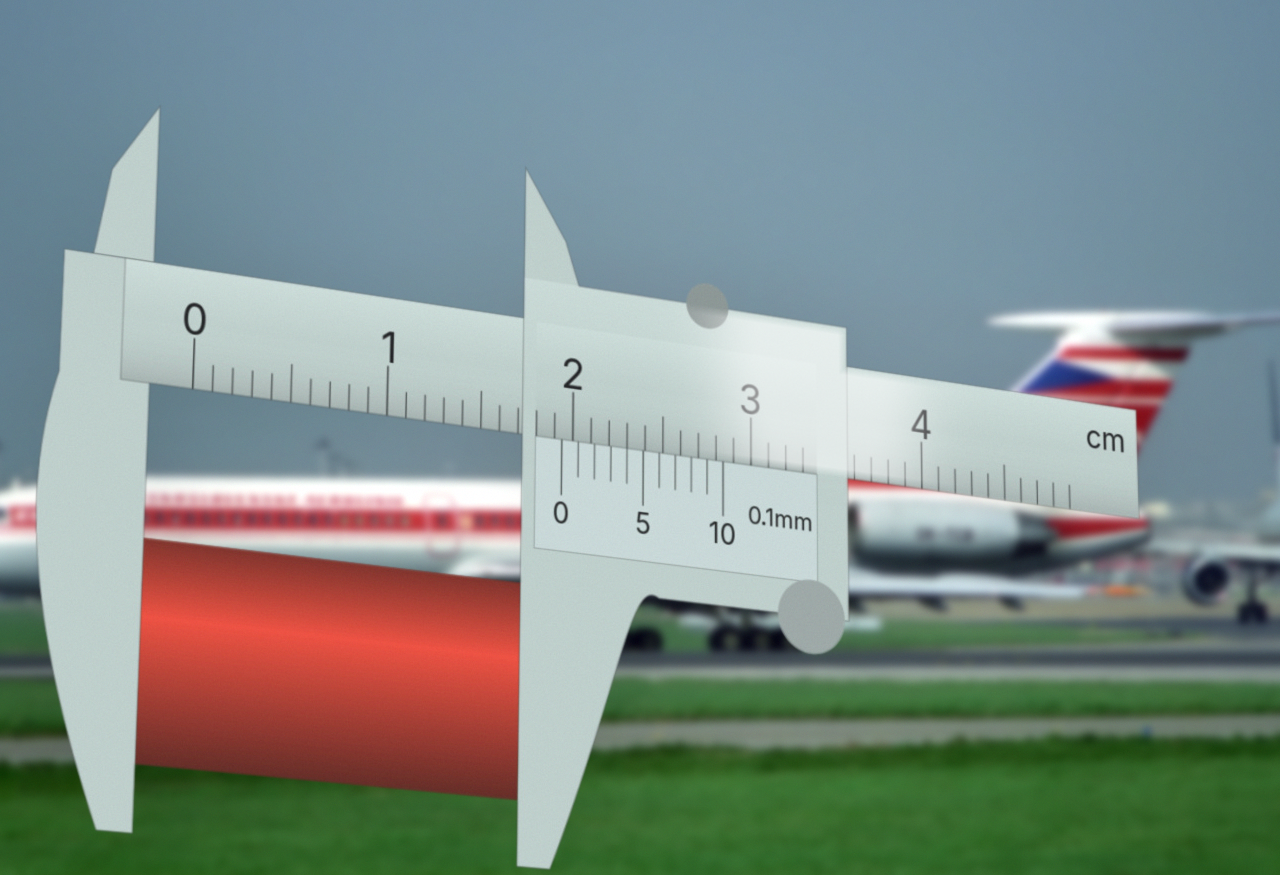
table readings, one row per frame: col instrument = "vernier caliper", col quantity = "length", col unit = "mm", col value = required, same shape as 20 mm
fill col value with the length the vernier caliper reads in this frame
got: 19.4 mm
